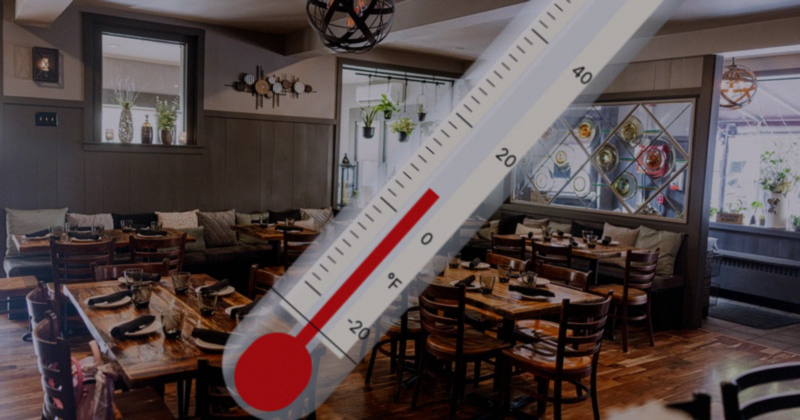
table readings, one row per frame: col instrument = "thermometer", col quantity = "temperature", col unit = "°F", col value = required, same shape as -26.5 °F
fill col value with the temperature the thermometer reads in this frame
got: 7 °F
